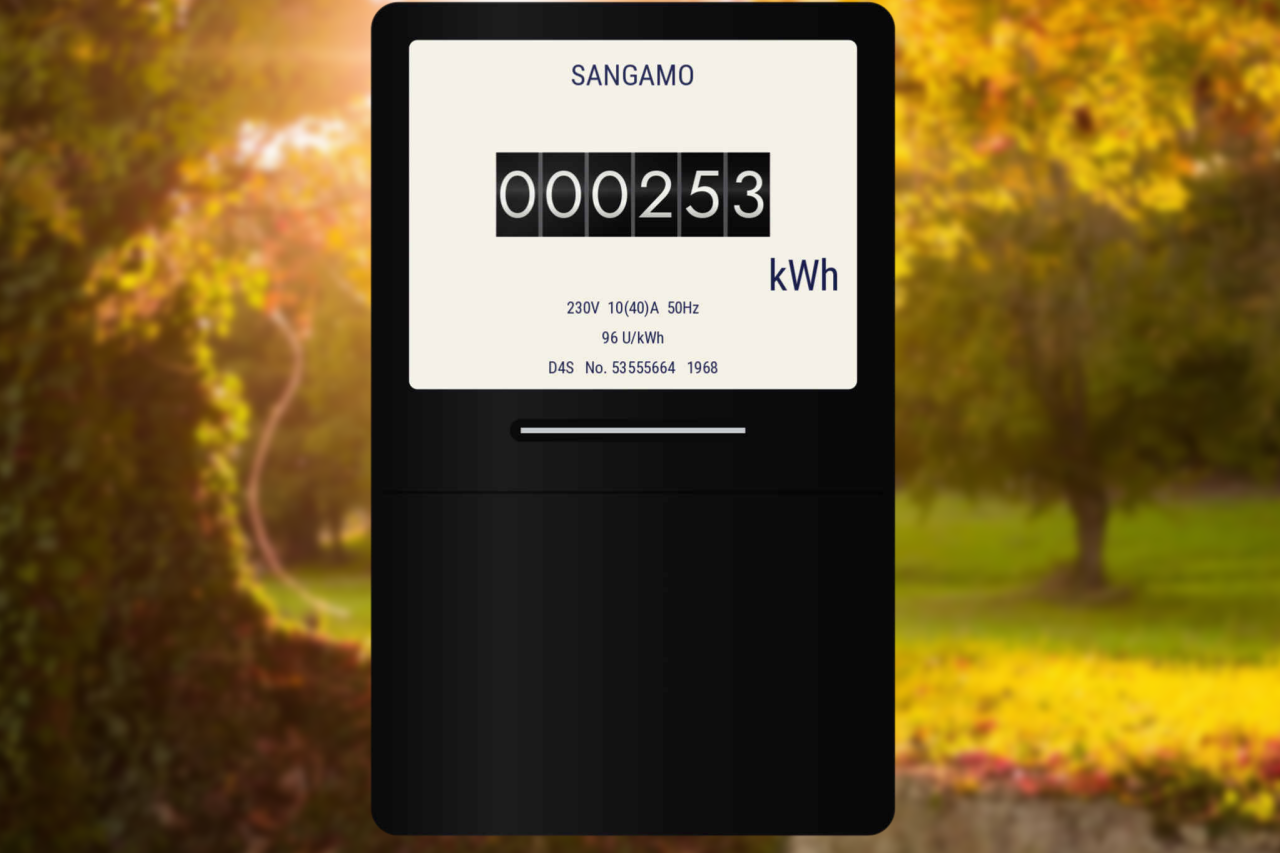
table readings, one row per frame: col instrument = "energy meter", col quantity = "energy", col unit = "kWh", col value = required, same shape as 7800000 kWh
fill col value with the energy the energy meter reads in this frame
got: 253 kWh
